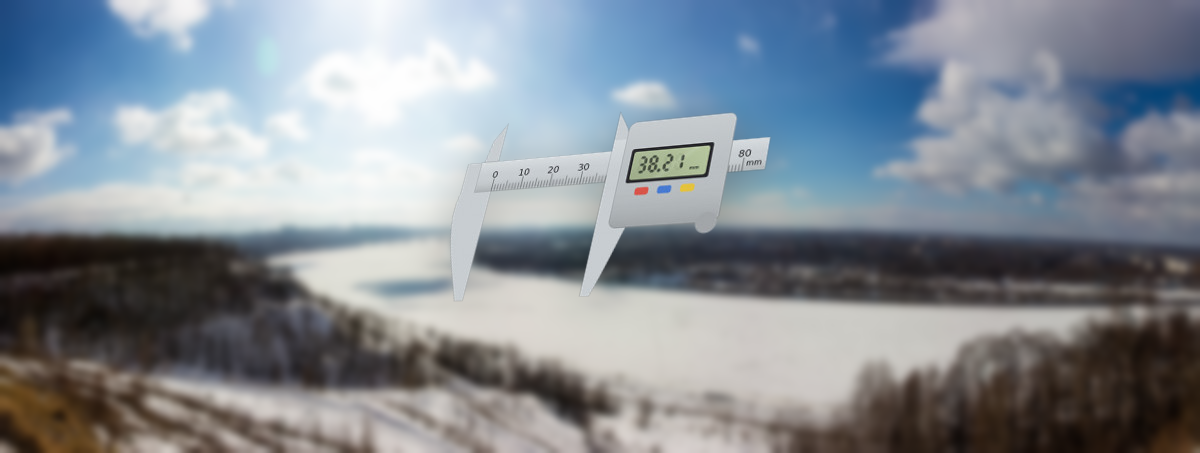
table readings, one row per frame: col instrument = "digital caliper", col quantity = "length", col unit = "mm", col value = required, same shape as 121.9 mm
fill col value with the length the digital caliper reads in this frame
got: 38.21 mm
